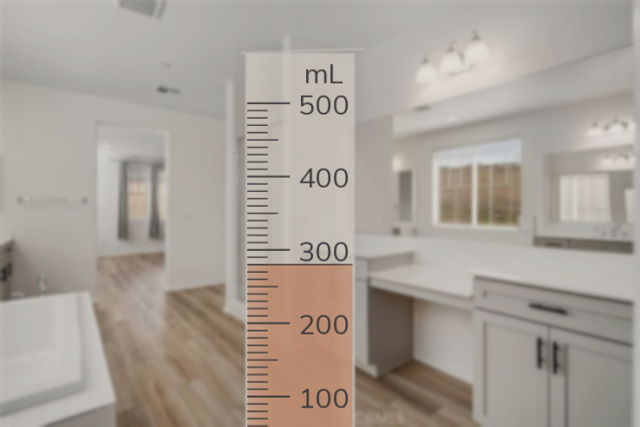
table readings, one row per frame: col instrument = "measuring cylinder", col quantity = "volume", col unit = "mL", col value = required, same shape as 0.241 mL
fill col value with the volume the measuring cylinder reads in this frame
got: 280 mL
